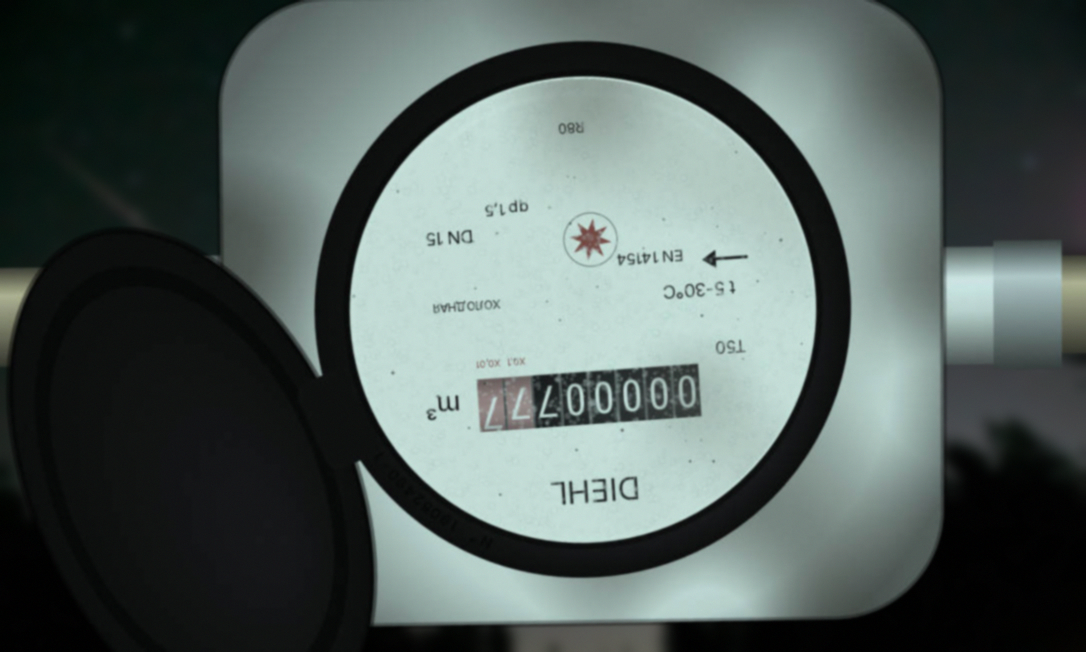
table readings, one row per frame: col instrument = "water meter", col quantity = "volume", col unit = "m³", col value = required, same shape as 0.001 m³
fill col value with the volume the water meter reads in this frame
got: 7.77 m³
